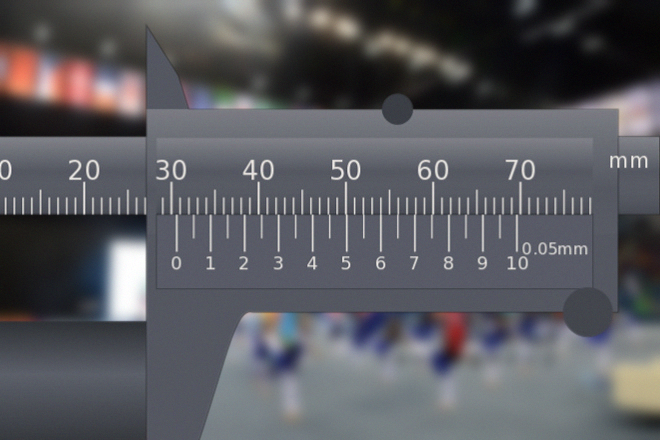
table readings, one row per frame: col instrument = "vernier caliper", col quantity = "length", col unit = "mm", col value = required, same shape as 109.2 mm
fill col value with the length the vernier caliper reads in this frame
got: 30.6 mm
